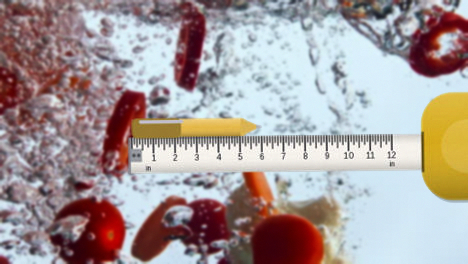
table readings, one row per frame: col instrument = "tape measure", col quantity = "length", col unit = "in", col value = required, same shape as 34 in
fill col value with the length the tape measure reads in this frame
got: 6 in
